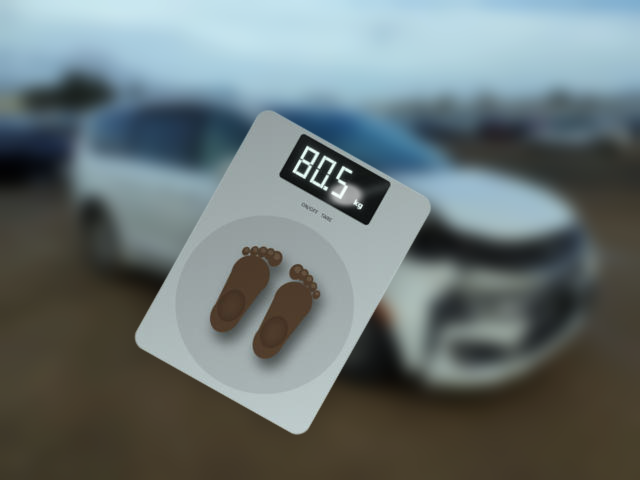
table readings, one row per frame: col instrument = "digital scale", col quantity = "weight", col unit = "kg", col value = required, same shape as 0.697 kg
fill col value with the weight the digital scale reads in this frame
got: 80.5 kg
